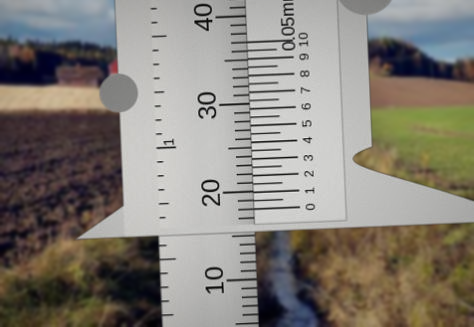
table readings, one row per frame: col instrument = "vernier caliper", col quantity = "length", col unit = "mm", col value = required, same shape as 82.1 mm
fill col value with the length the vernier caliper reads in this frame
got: 18.0 mm
